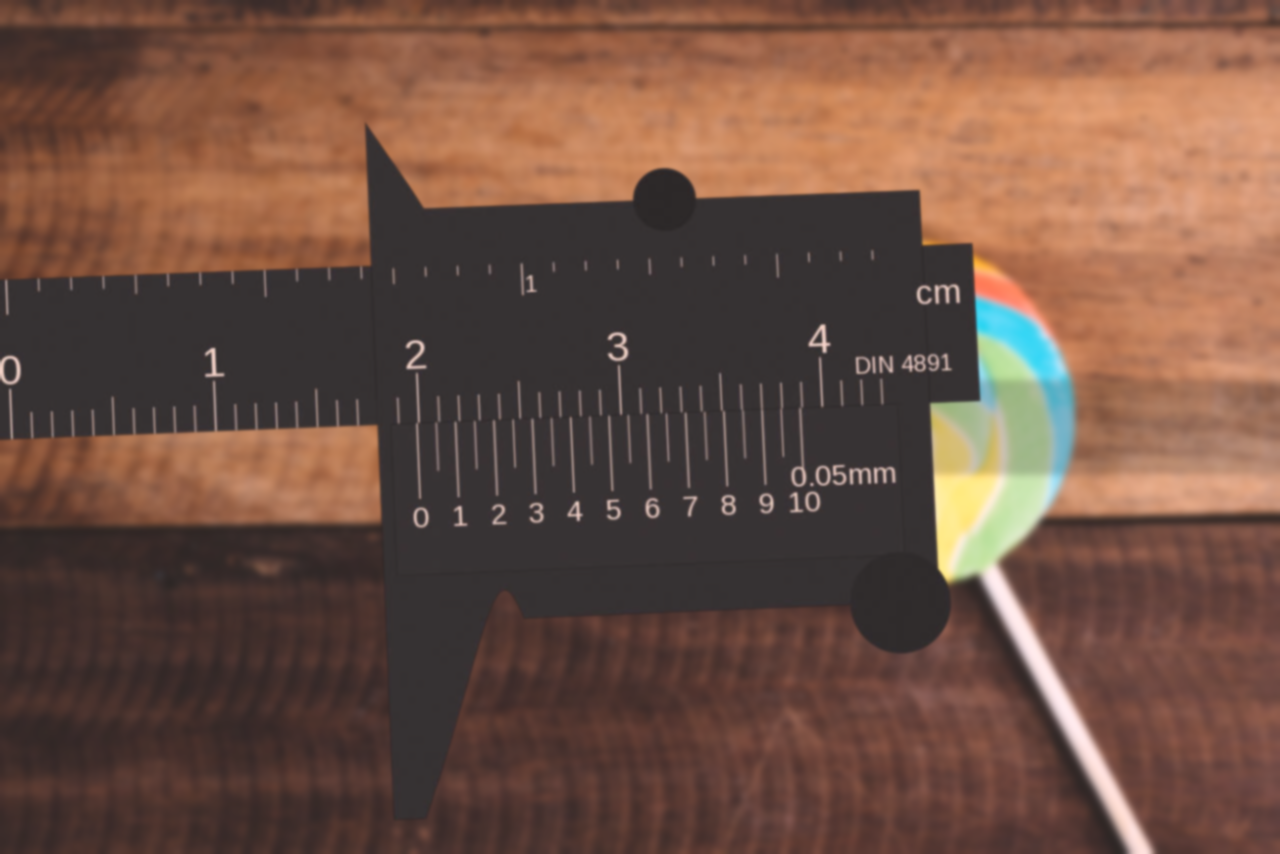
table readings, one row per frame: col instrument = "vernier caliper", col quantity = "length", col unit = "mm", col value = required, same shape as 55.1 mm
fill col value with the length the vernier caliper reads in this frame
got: 19.9 mm
